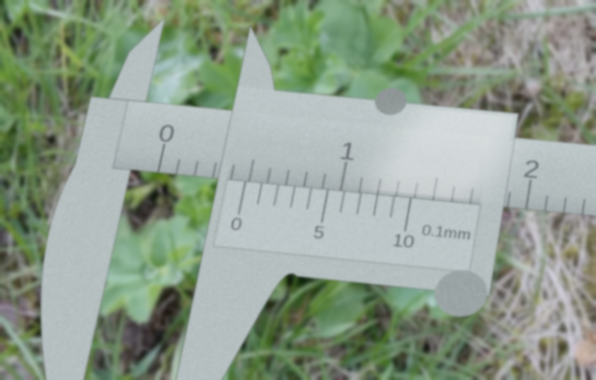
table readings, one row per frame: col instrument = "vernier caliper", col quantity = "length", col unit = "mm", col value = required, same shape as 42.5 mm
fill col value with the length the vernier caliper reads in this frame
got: 4.8 mm
